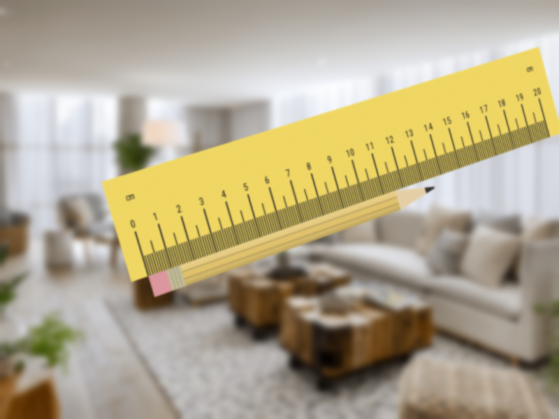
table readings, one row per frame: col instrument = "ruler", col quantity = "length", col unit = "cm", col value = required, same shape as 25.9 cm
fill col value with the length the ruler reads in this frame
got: 13.5 cm
